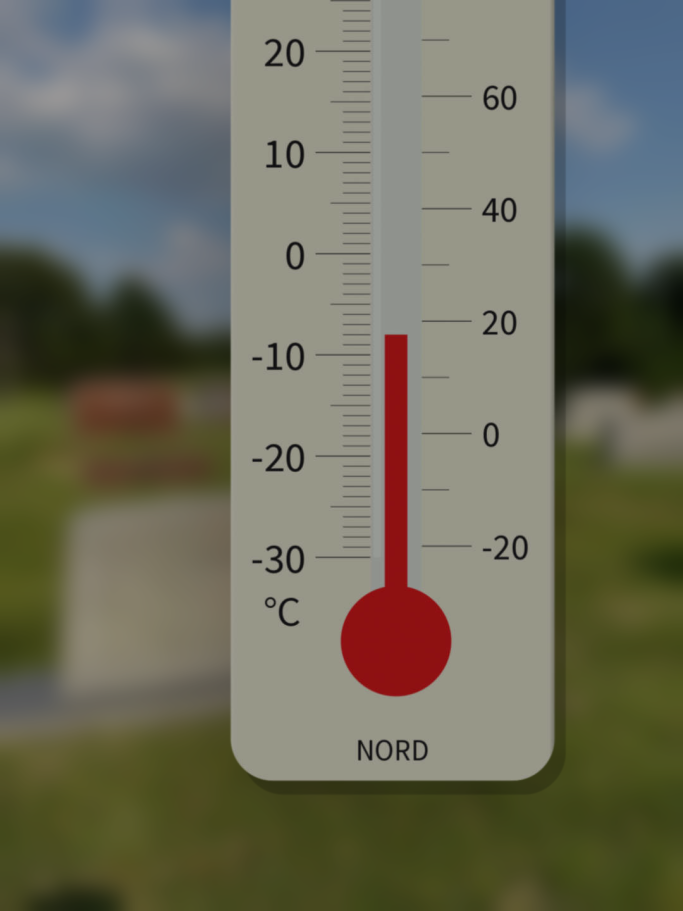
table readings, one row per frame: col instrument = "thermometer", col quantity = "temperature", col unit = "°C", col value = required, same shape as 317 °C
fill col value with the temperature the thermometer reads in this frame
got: -8 °C
